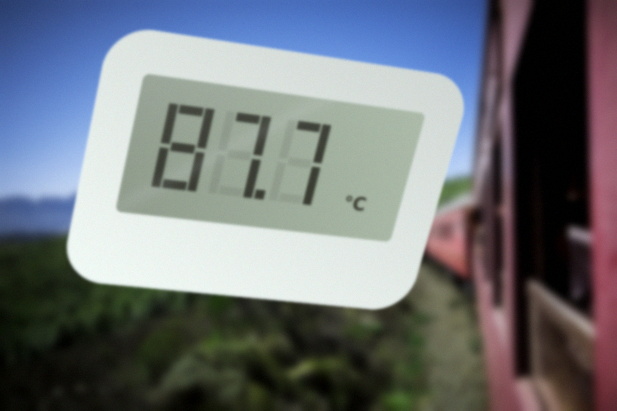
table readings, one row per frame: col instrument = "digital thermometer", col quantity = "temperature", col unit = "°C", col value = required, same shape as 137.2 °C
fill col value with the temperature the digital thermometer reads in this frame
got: 87.7 °C
